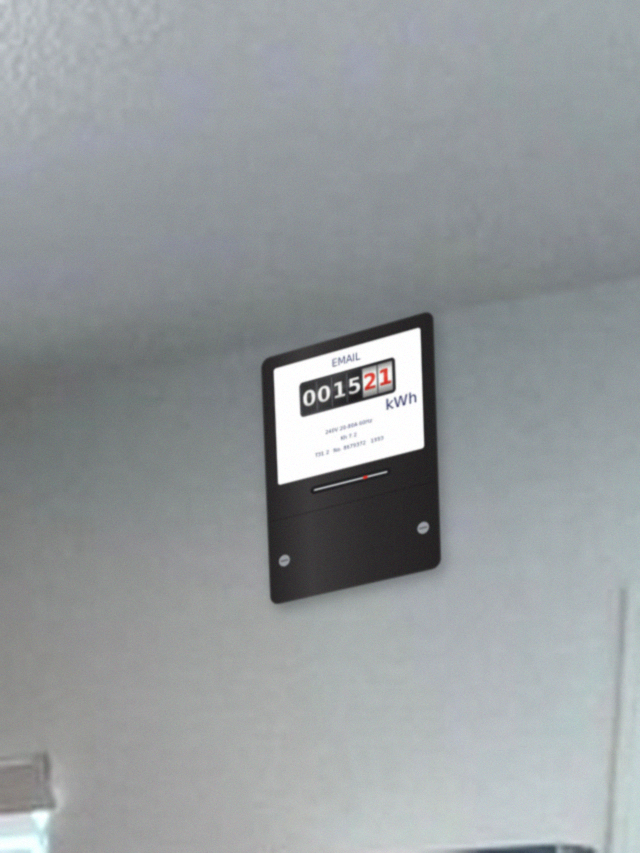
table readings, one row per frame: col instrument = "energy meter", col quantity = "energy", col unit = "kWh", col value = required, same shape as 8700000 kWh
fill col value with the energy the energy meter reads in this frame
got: 15.21 kWh
